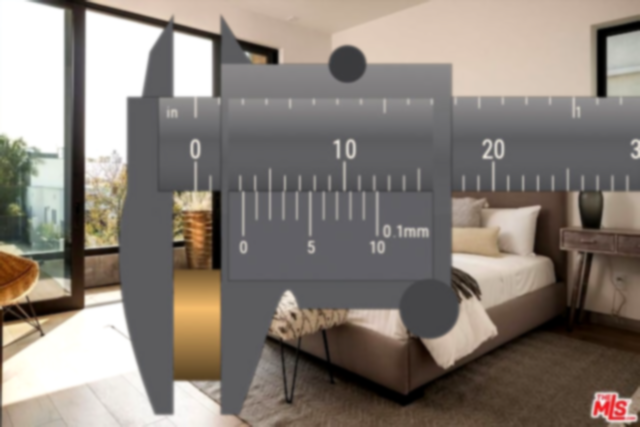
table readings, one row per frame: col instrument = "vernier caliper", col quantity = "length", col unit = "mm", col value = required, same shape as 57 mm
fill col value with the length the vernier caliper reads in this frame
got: 3.2 mm
